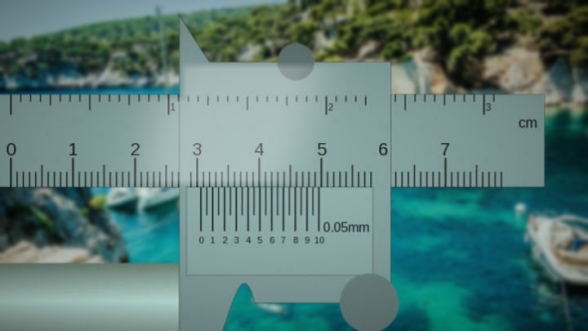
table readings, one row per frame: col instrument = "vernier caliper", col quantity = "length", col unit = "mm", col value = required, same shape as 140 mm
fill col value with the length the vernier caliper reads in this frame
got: 30.6 mm
